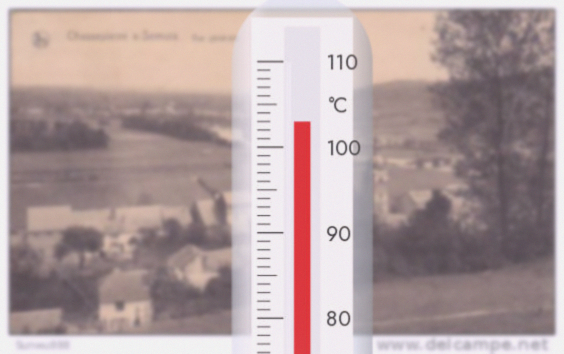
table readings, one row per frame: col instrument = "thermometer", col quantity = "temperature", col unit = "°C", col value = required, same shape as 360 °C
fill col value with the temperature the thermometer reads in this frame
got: 103 °C
